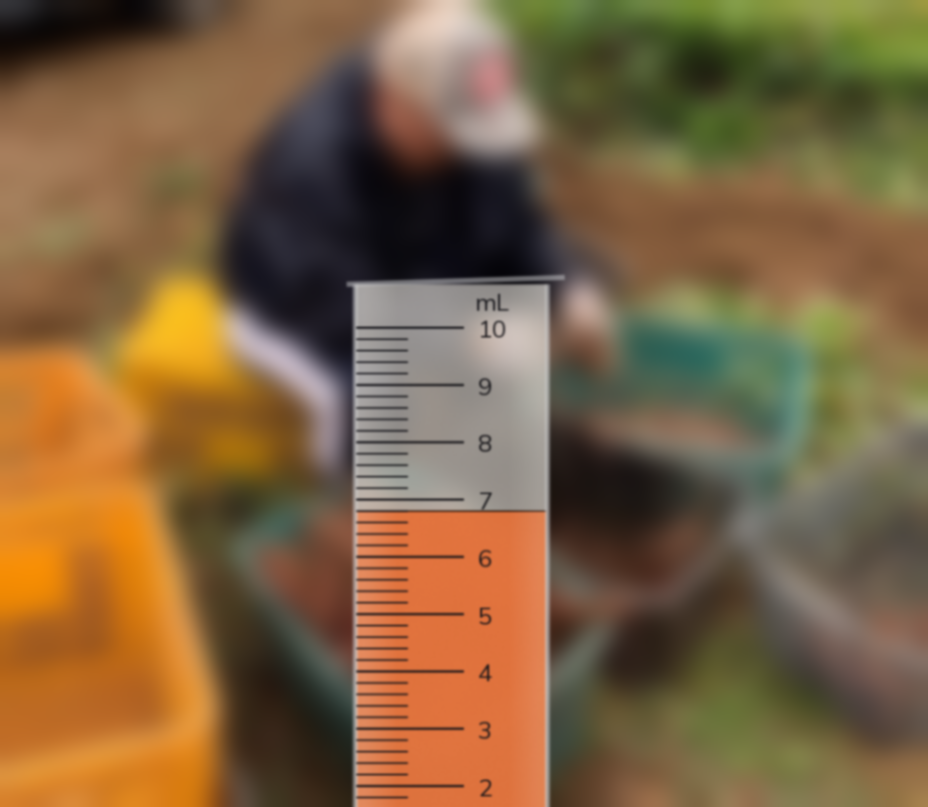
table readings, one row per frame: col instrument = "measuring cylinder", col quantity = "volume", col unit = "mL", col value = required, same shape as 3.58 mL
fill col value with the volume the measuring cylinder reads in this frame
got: 6.8 mL
